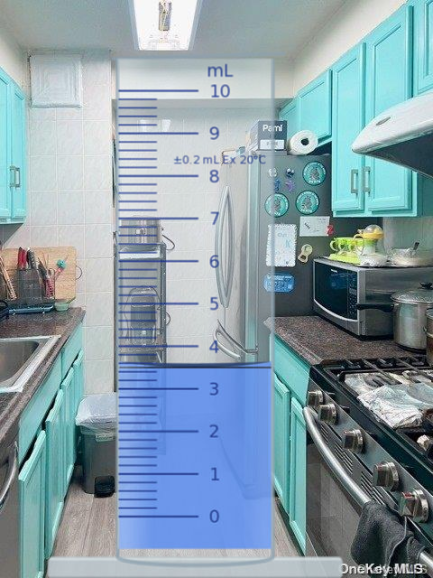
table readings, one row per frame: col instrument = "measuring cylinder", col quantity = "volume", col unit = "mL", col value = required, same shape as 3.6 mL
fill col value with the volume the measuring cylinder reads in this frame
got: 3.5 mL
